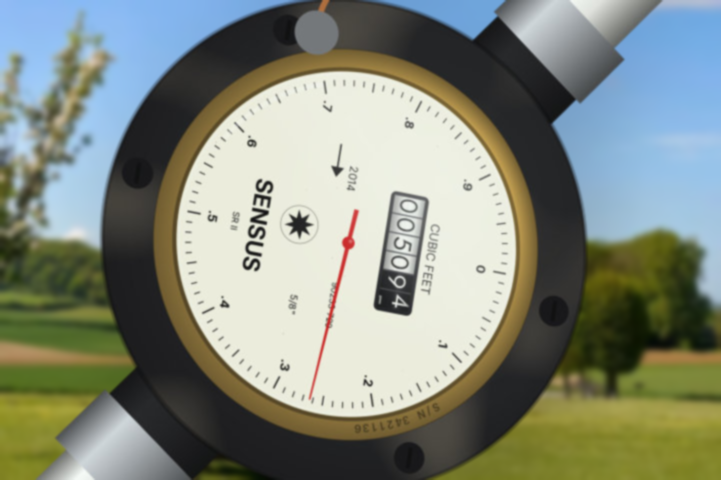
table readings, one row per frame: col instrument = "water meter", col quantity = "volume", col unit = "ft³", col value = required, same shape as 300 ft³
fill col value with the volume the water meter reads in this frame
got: 5094.26 ft³
